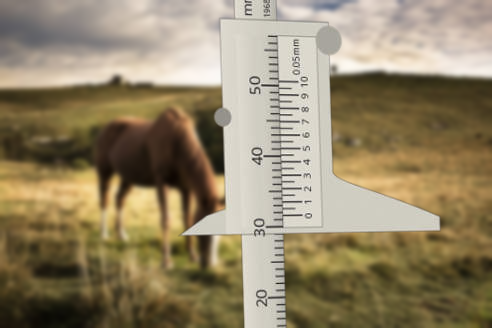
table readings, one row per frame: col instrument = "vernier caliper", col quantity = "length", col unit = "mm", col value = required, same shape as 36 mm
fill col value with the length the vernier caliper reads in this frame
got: 31.6 mm
